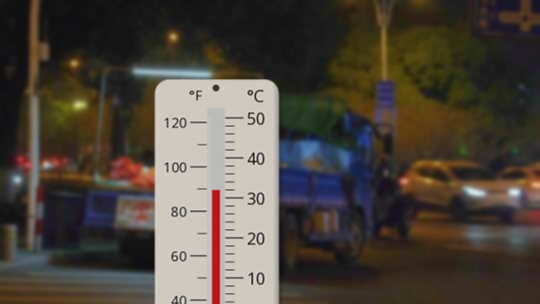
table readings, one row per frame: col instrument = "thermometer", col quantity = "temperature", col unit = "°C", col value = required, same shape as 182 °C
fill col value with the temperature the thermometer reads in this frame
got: 32 °C
